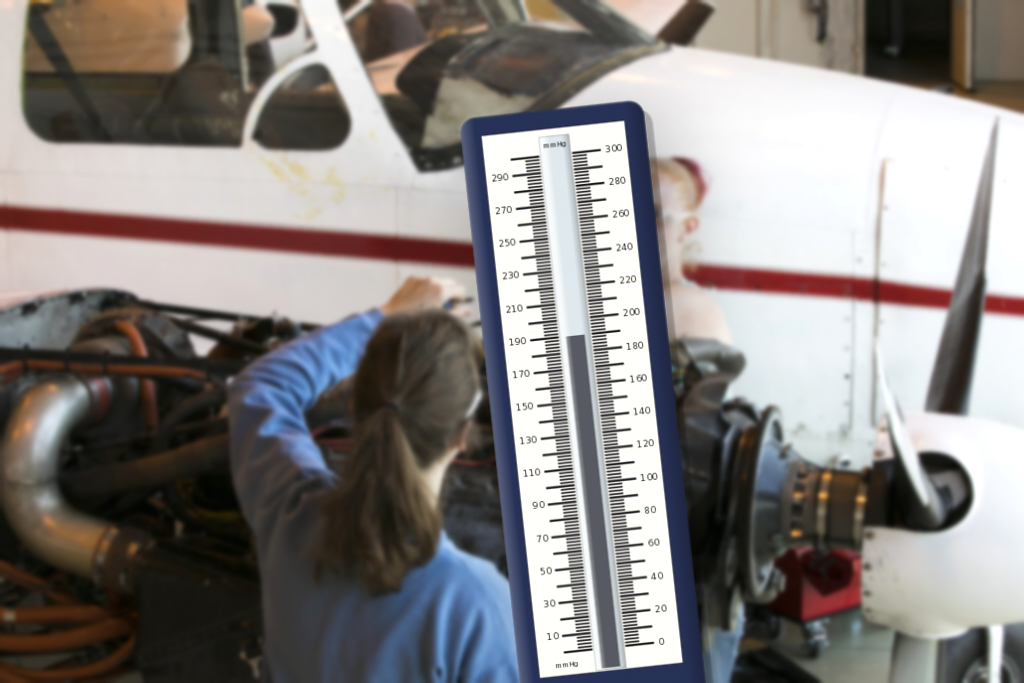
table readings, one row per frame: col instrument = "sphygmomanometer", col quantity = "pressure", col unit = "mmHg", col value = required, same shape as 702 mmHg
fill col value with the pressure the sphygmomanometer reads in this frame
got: 190 mmHg
